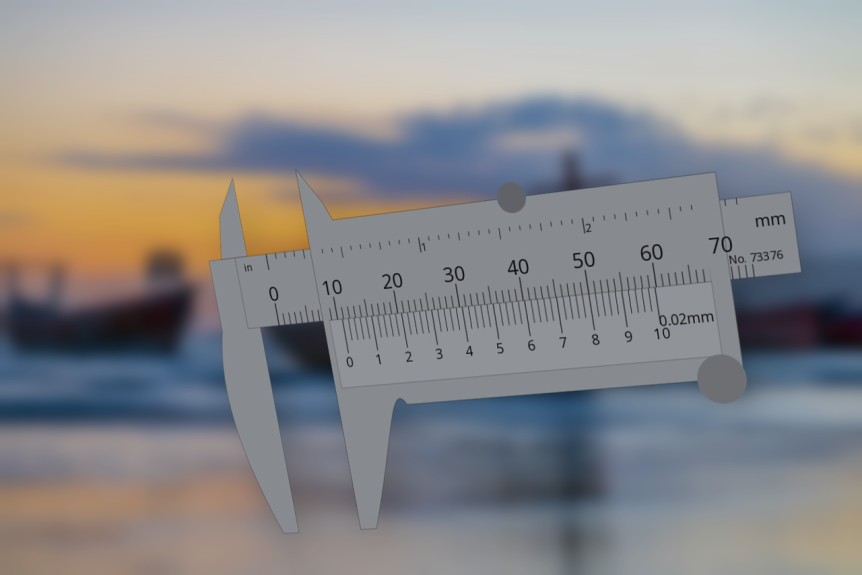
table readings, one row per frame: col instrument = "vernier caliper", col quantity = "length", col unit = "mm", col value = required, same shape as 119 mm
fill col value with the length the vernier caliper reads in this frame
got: 10.8 mm
